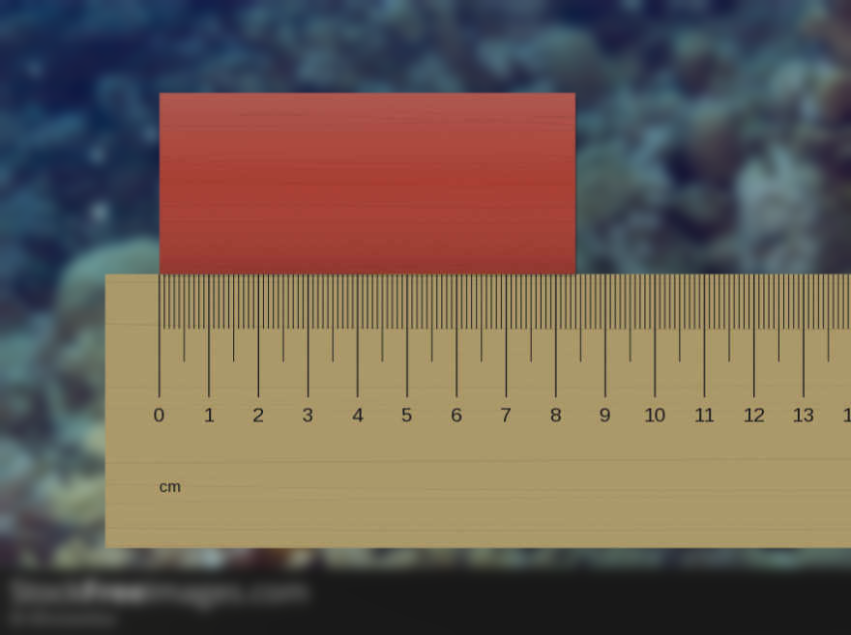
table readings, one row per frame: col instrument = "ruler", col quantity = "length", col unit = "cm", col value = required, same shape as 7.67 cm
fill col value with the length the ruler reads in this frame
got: 8.4 cm
